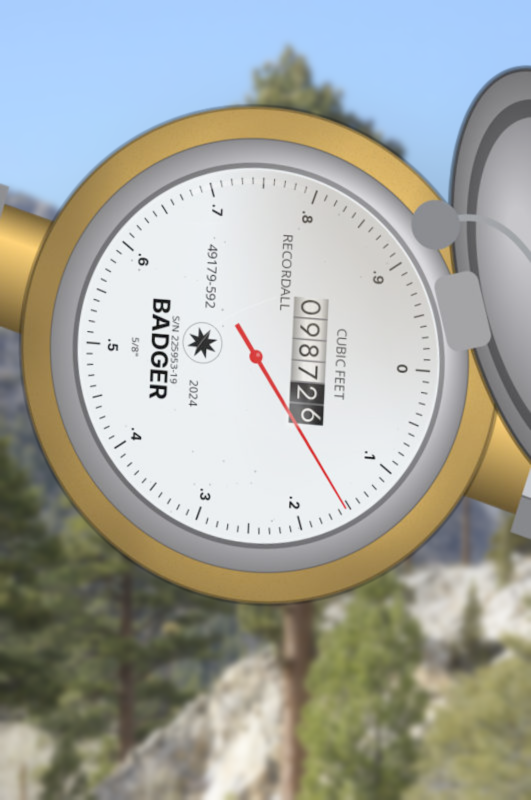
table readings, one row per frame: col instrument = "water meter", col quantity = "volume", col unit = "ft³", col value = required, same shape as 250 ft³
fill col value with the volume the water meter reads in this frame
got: 98726.15 ft³
